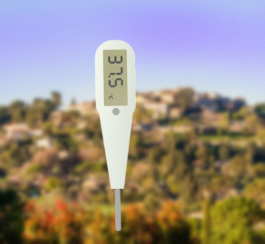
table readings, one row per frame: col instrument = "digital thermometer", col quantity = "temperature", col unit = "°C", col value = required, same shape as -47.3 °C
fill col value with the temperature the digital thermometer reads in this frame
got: 37.5 °C
